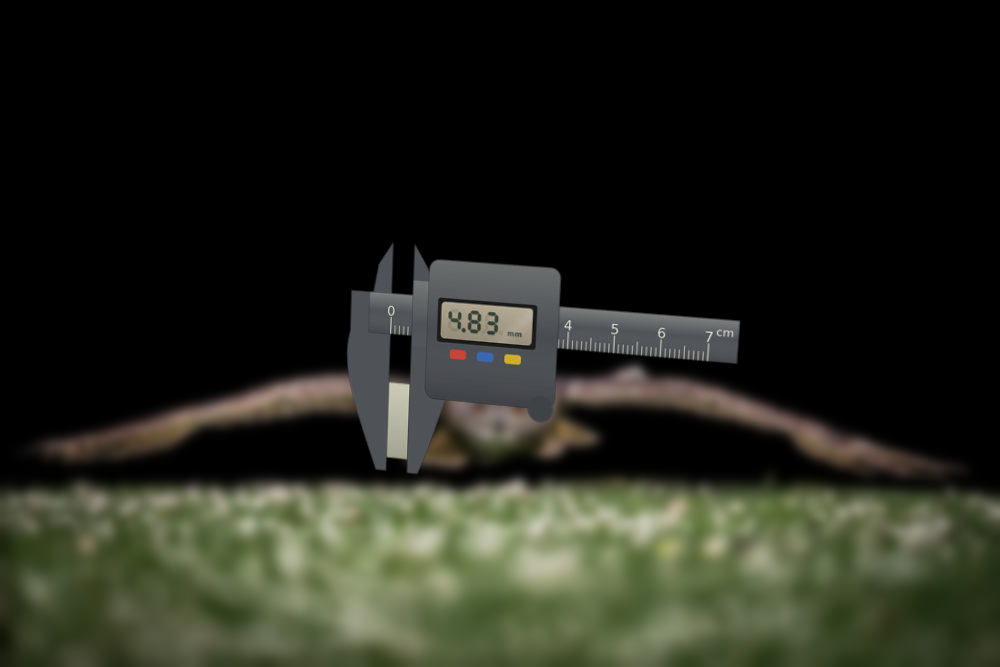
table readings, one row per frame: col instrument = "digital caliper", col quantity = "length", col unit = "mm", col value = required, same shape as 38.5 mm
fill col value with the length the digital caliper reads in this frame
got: 4.83 mm
